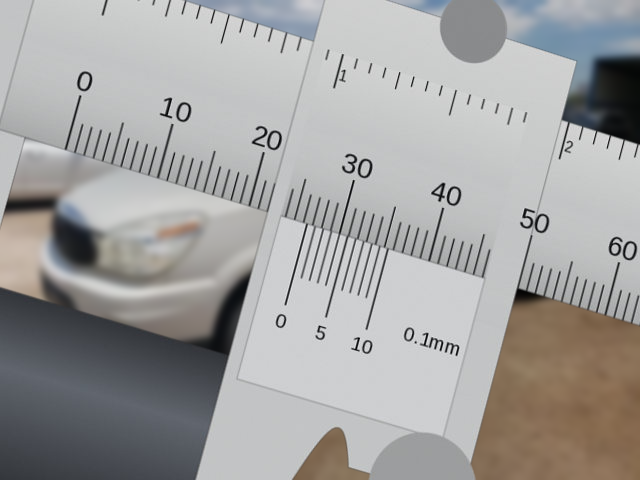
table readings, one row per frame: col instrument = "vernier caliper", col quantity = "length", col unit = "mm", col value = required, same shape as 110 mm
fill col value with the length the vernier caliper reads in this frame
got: 26.4 mm
